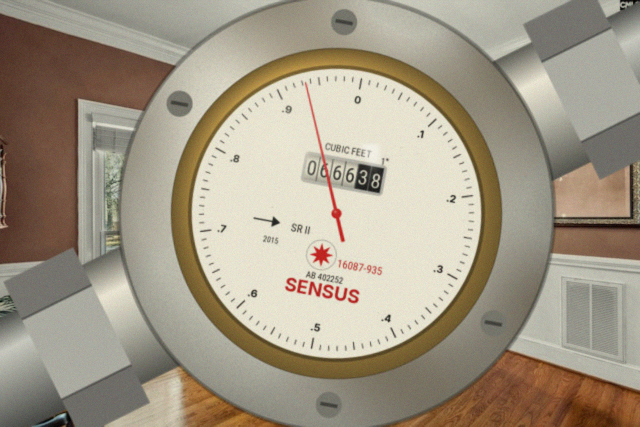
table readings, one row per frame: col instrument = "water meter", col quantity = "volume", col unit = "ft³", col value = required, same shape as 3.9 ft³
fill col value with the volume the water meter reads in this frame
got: 66637.93 ft³
